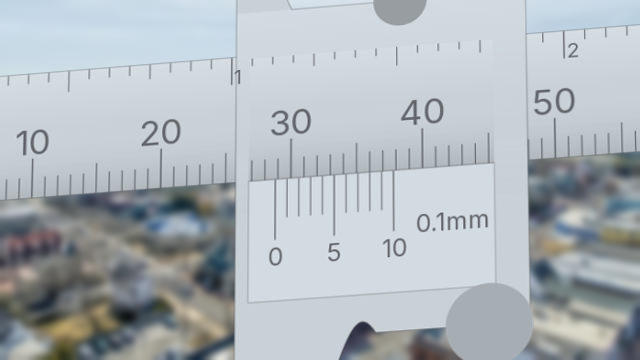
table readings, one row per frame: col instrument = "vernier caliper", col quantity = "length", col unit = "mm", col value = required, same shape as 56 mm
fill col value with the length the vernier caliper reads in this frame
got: 28.8 mm
